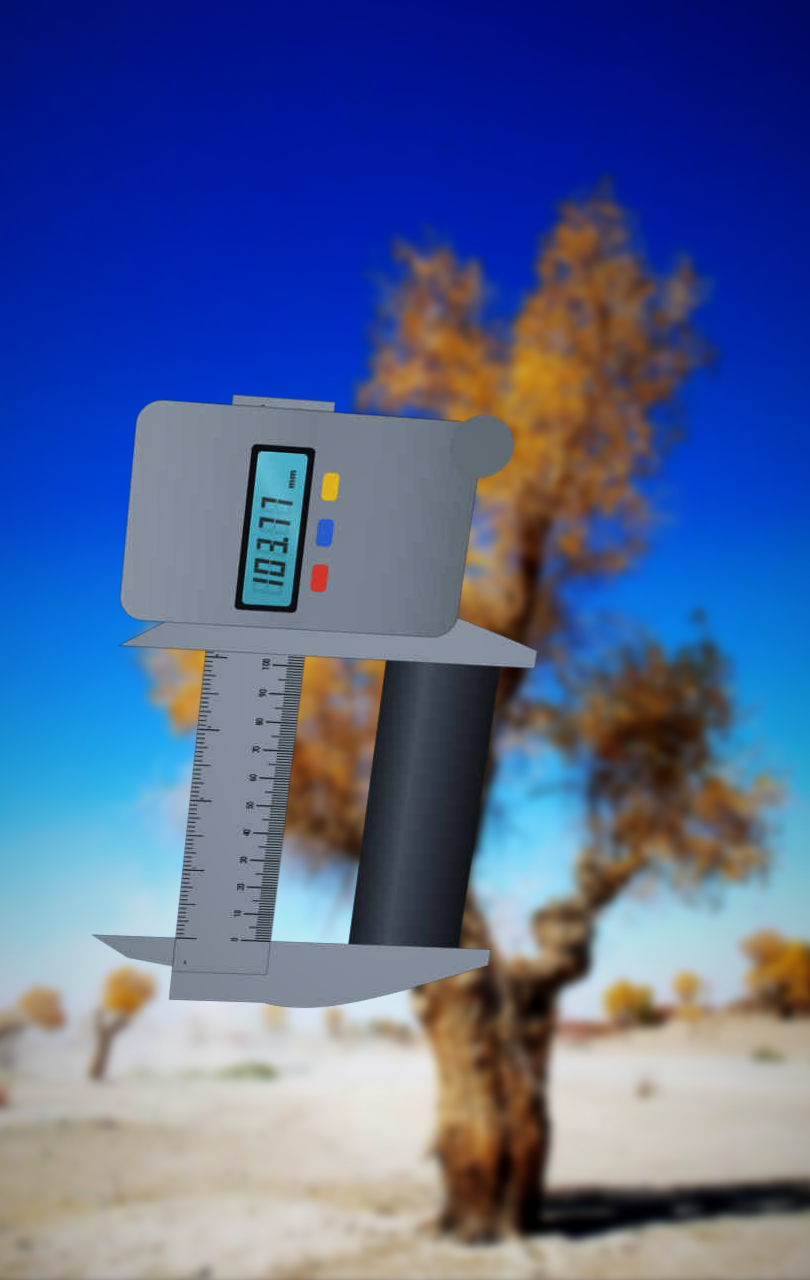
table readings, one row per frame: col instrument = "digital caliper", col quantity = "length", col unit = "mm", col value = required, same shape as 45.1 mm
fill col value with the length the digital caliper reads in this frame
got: 103.77 mm
